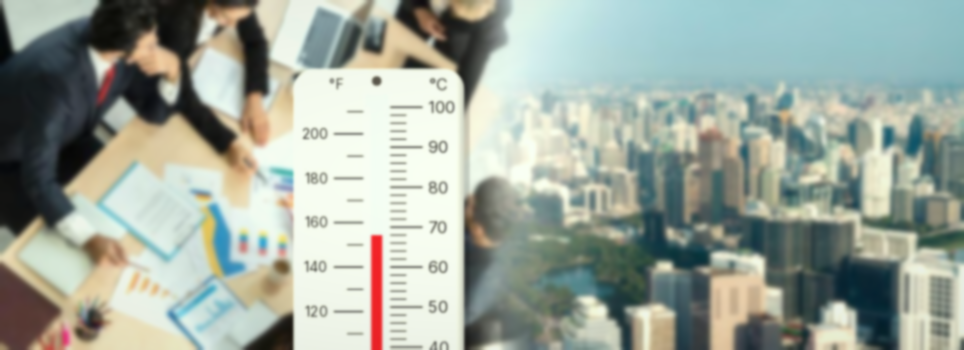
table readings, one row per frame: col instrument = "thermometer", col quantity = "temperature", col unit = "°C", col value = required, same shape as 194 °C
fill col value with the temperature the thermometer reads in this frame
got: 68 °C
